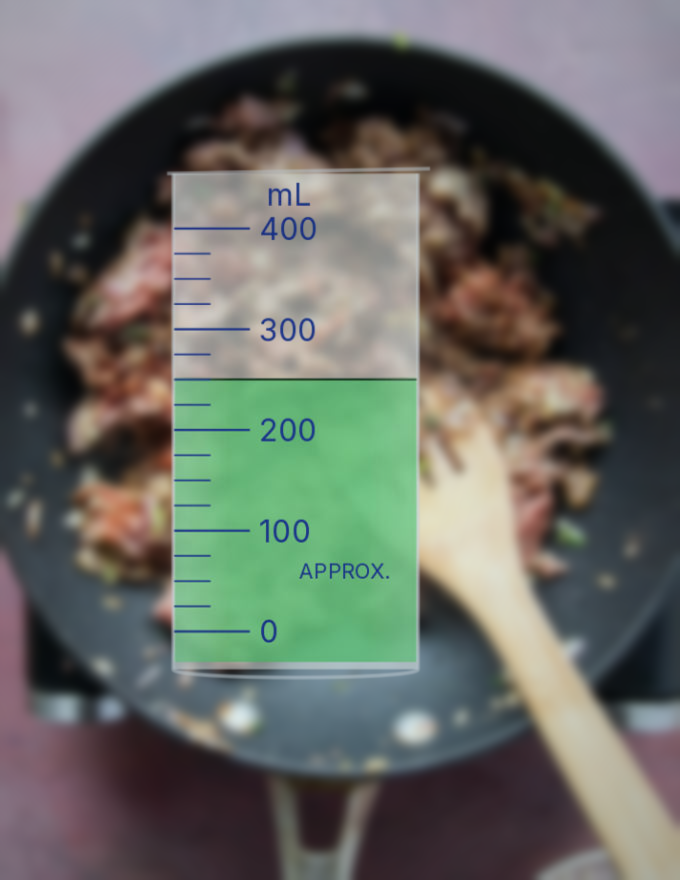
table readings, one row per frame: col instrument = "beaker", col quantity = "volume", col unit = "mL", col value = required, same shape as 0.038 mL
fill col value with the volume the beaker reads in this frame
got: 250 mL
